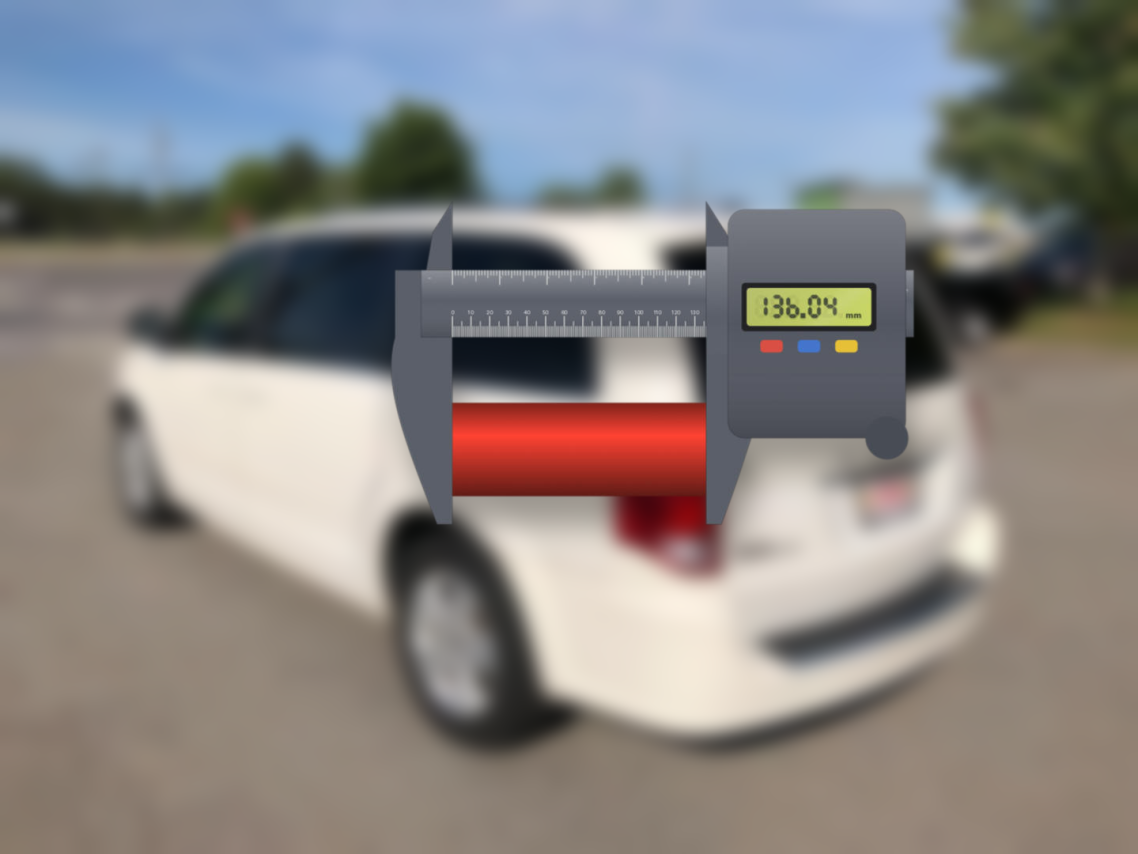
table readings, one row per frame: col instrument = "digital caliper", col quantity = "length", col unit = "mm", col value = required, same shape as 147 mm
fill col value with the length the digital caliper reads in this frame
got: 136.04 mm
